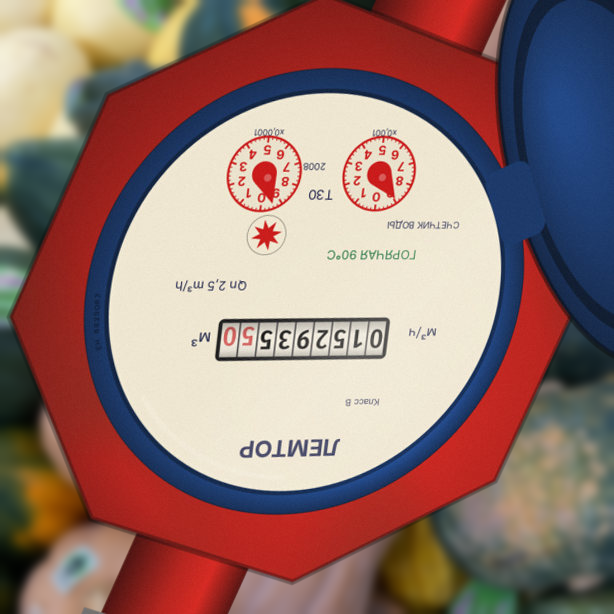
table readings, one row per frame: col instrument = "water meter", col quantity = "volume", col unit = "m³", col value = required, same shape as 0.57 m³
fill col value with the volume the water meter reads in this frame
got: 152935.4989 m³
